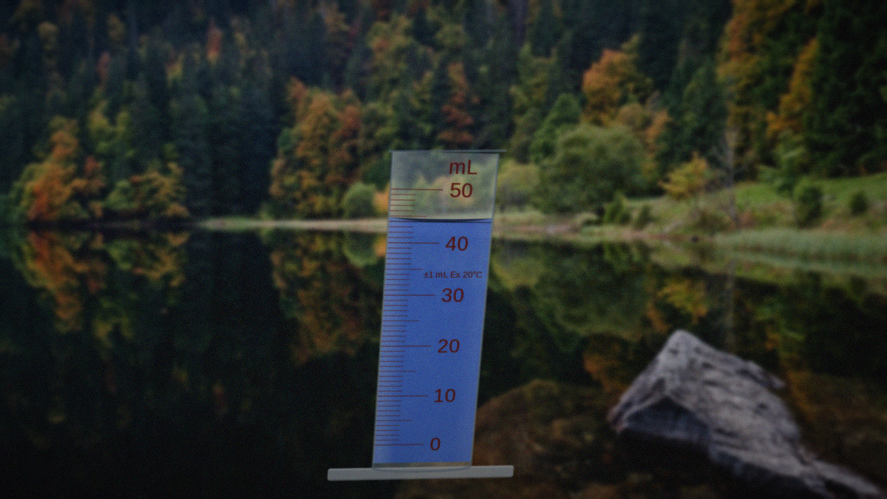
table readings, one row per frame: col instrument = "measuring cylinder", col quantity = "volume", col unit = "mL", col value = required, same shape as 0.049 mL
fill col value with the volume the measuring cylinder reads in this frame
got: 44 mL
